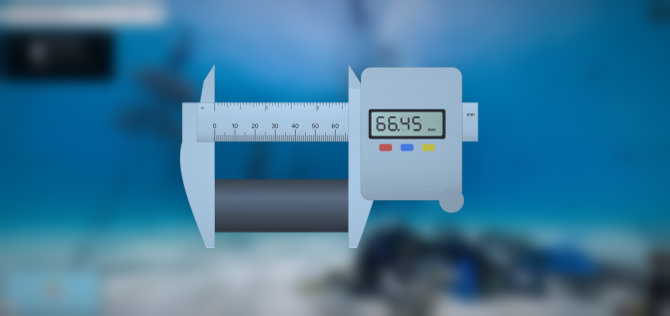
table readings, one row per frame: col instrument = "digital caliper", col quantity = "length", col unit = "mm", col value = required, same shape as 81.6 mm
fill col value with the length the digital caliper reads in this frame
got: 66.45 mm
